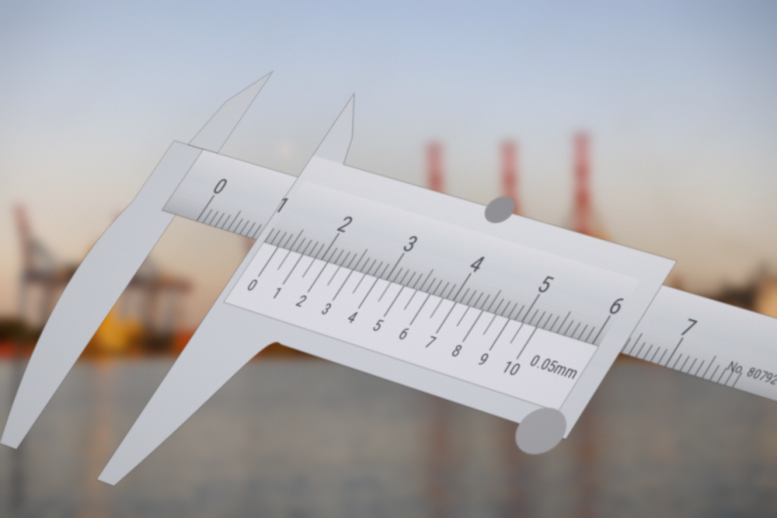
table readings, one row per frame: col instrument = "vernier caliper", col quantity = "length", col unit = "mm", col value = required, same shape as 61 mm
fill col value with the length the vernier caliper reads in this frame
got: 13.2 mm
